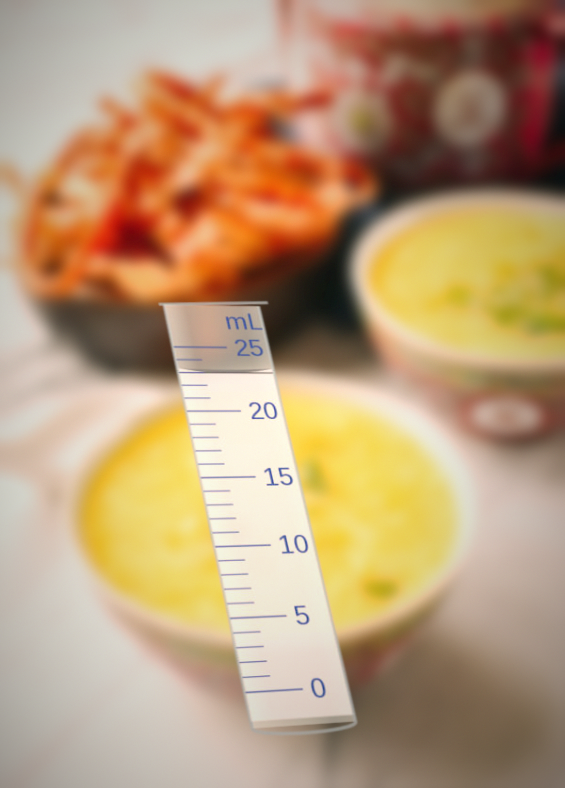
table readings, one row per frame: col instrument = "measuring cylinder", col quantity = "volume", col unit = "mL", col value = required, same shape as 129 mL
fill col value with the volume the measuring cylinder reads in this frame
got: 23 mL
